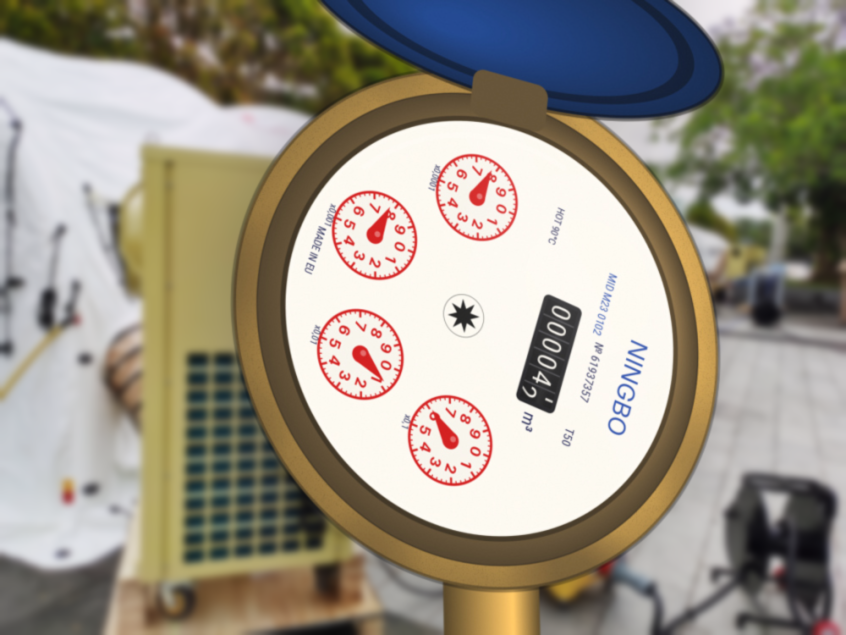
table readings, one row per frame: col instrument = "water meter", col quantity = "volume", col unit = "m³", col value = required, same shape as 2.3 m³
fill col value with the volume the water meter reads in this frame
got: 41.6077 m³
